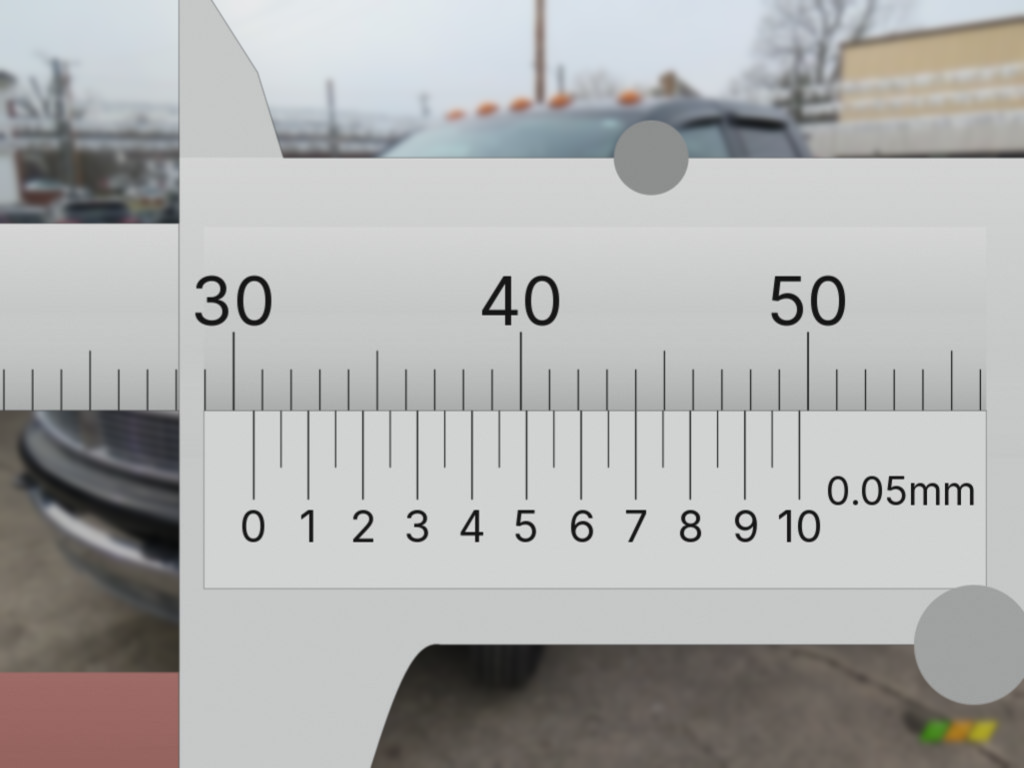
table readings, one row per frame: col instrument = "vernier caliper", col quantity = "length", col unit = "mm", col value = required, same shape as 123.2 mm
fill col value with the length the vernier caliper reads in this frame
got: 30.70 mm
